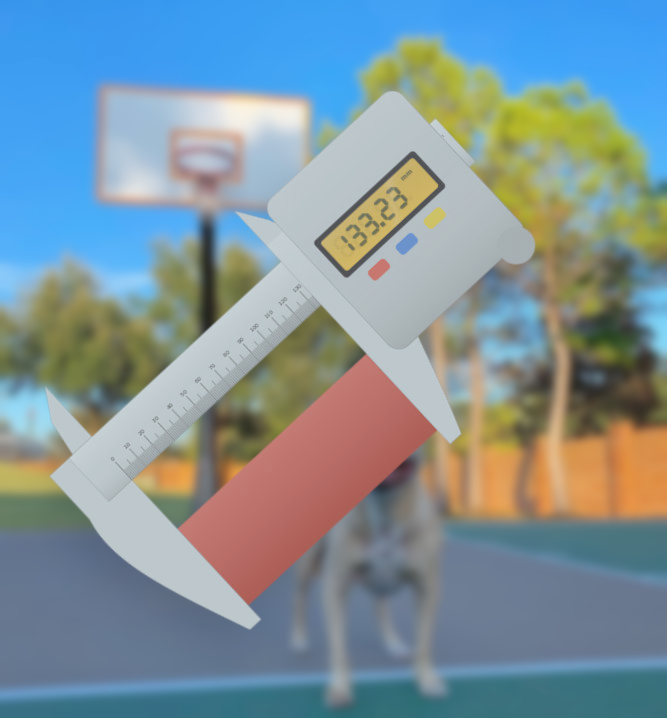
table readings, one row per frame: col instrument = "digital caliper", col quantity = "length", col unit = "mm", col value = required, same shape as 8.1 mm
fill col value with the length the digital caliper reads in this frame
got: 133.23 mm
